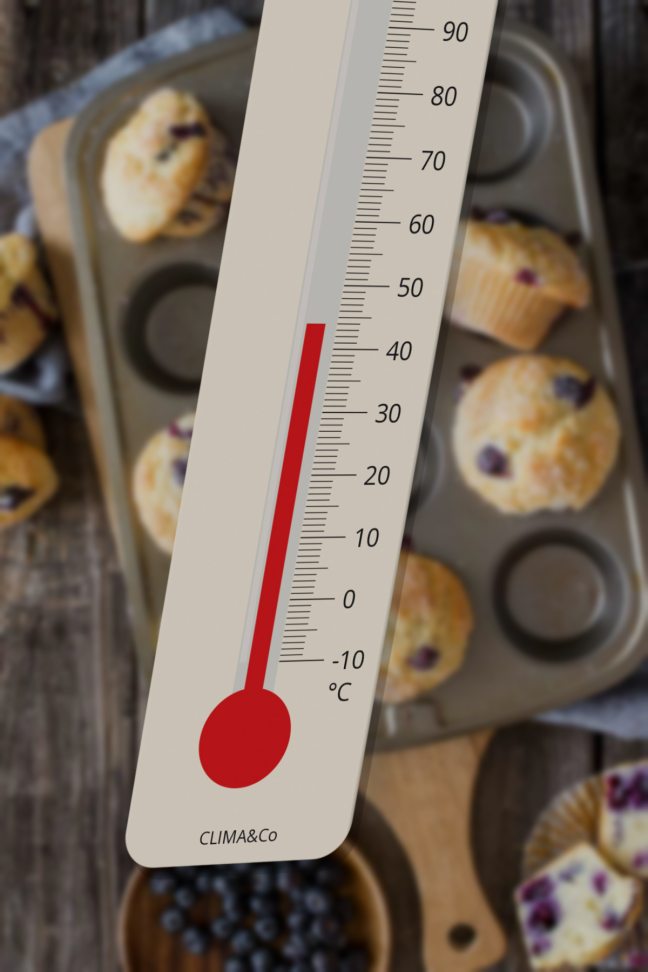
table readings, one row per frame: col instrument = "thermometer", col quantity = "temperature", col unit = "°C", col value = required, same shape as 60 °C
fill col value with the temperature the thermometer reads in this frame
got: 44 °C
